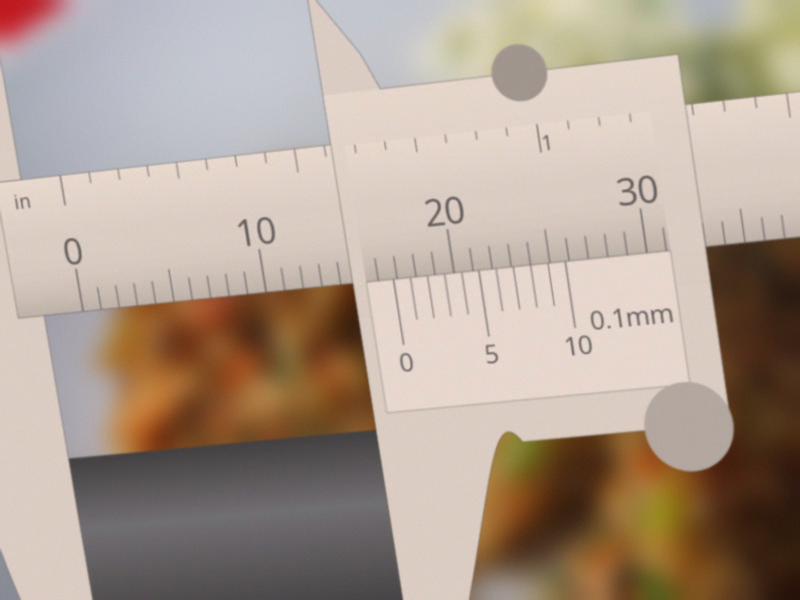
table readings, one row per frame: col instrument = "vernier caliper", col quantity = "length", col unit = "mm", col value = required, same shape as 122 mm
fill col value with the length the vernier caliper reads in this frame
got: 16.8 mm
